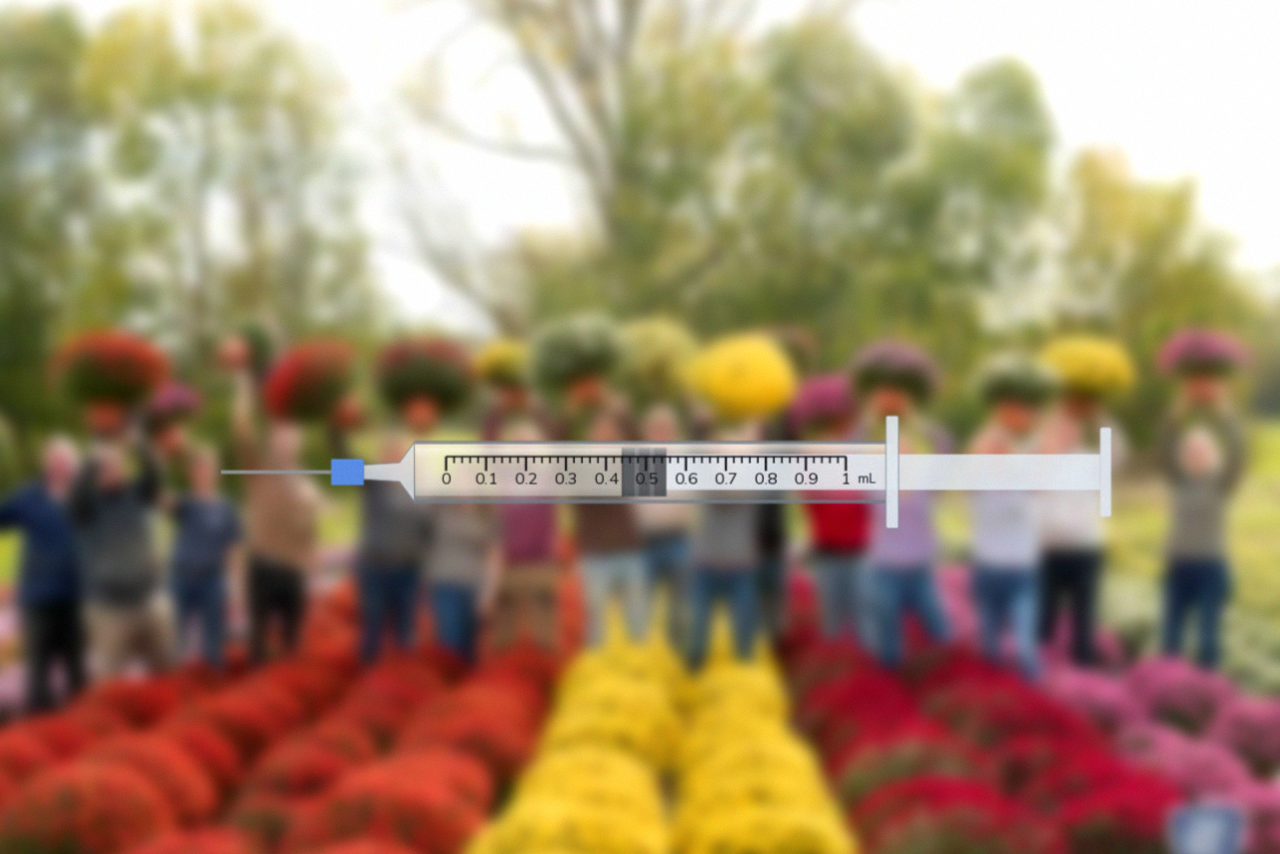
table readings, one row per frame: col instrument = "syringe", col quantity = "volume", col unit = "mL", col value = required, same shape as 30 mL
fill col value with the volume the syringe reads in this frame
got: 0.44 mL
